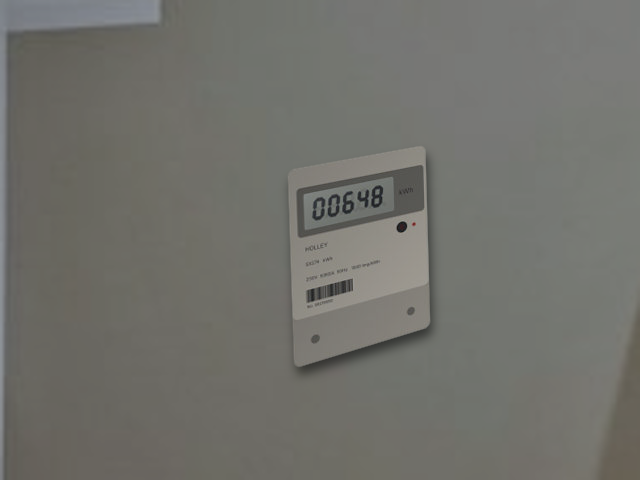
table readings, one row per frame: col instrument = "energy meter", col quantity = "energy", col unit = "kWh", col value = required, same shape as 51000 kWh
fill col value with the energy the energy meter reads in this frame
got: 648 kWh
